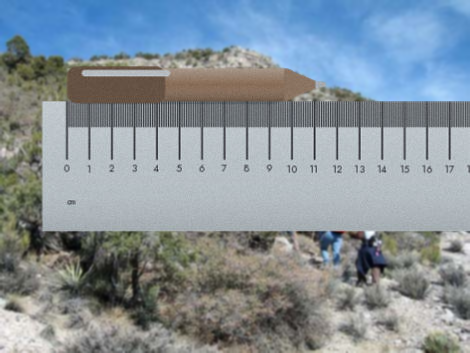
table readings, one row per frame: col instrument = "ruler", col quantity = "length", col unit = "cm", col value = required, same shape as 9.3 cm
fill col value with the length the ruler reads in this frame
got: 11.5 cm
